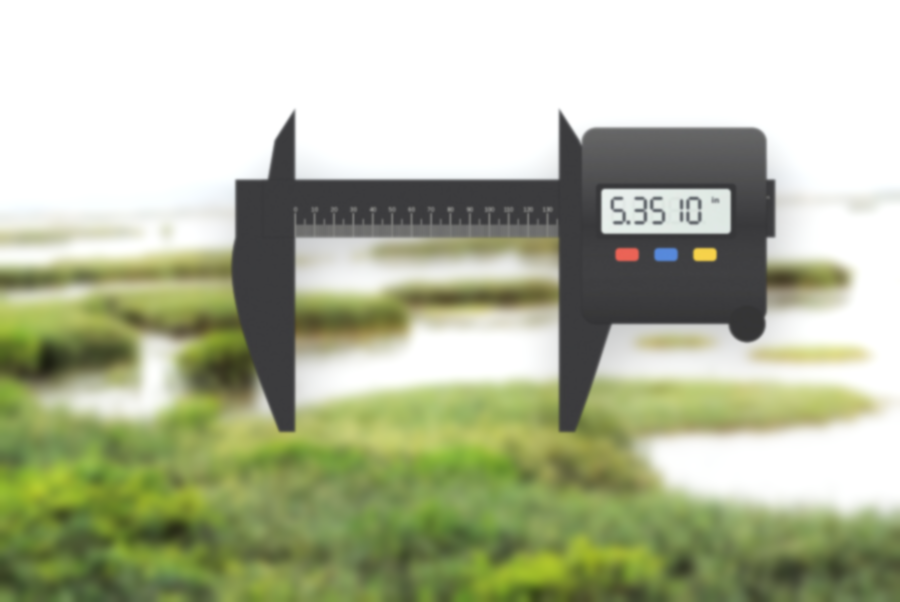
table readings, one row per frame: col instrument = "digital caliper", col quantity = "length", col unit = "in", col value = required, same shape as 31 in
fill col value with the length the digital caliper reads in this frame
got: 5.3510 in
